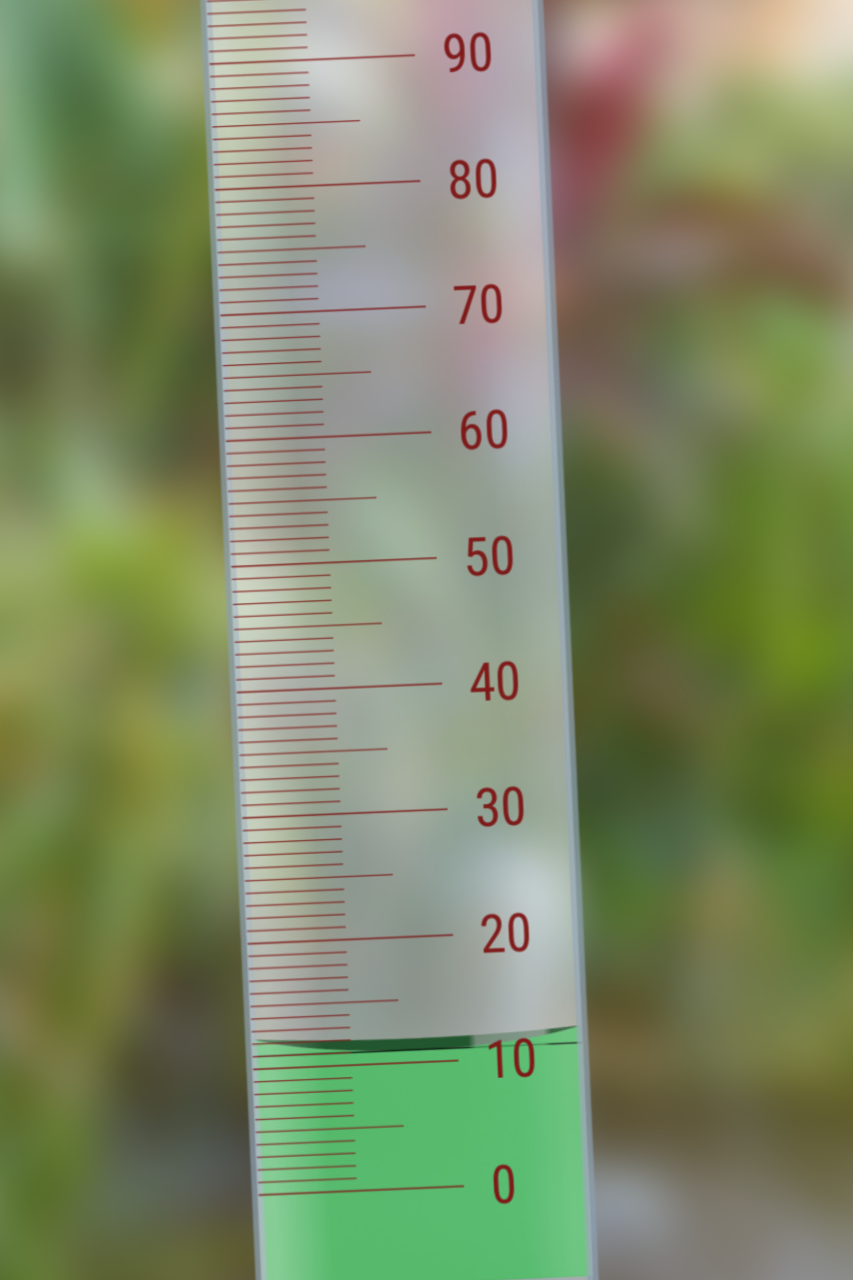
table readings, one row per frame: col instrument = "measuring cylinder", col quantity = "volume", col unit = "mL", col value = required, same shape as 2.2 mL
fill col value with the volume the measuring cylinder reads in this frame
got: 11 mL
